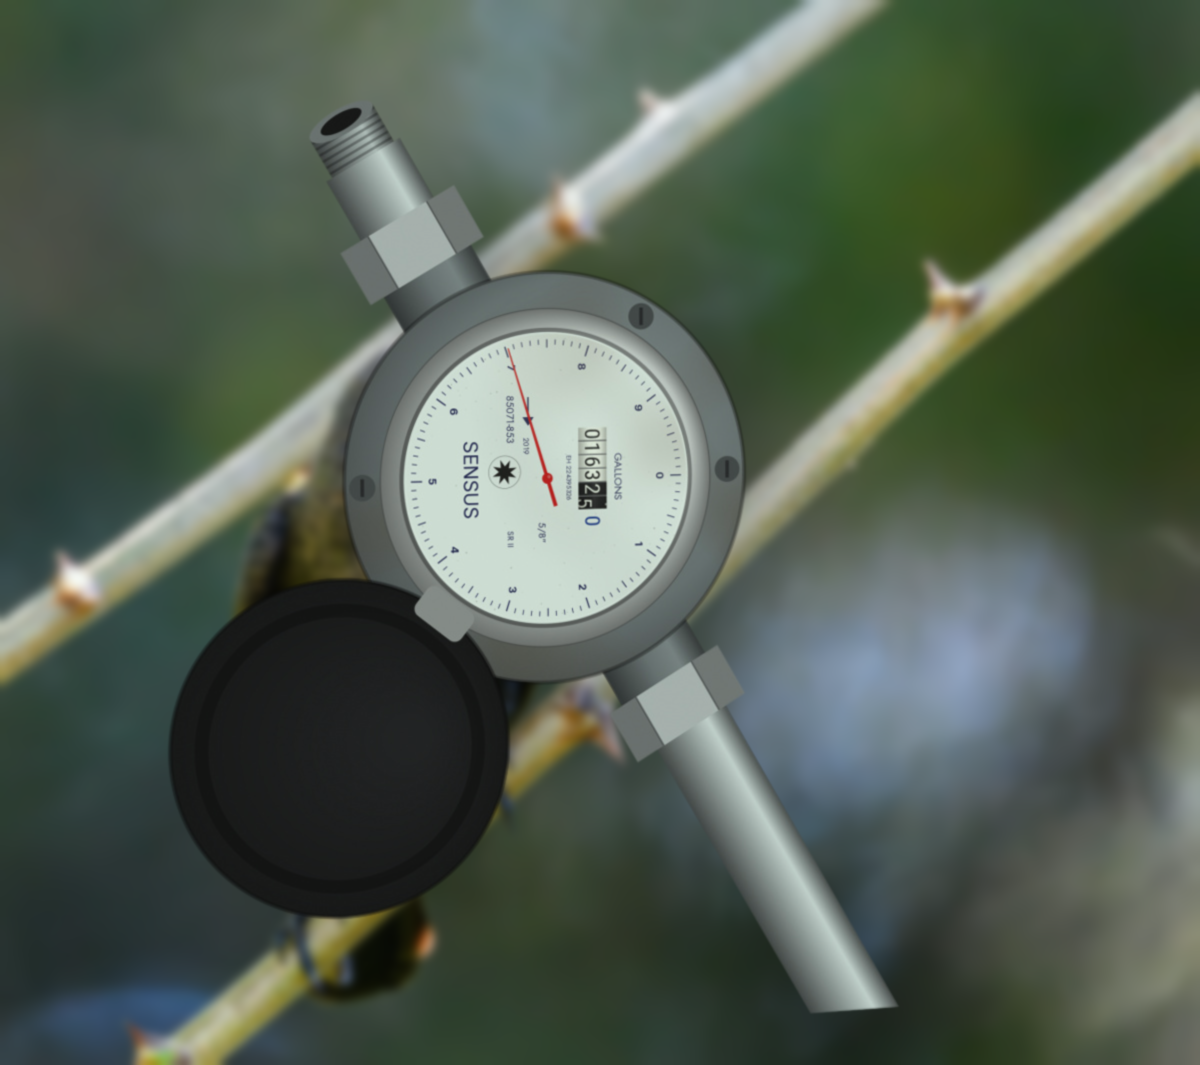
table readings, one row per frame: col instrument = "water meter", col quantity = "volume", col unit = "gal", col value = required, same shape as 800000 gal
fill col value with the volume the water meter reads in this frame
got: 163247.0 gal
